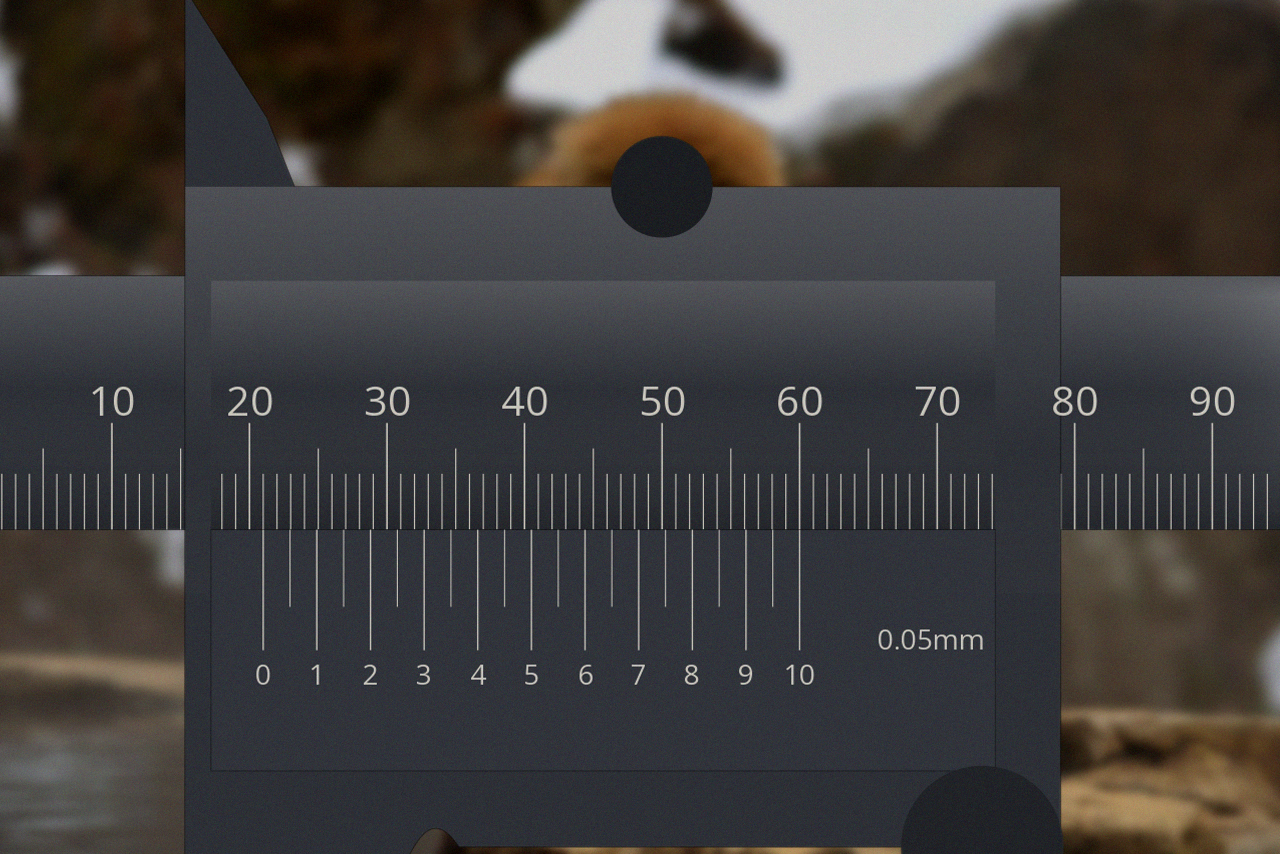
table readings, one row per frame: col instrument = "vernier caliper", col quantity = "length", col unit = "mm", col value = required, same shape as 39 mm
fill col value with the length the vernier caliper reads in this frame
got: 21.0 mm
